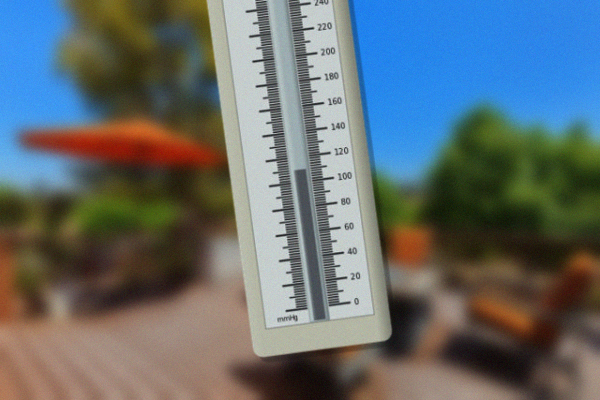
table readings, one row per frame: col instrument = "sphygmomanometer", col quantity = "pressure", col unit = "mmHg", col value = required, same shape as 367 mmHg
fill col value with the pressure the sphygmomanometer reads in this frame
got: 110 mmHg
